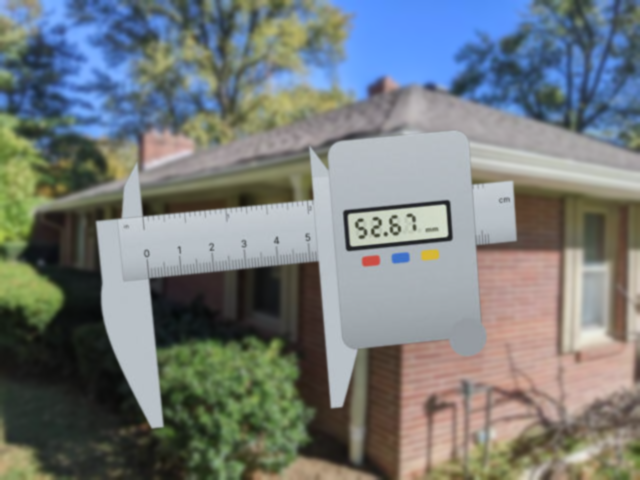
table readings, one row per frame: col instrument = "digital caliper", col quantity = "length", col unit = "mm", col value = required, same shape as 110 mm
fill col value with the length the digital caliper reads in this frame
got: 52.67 mm
